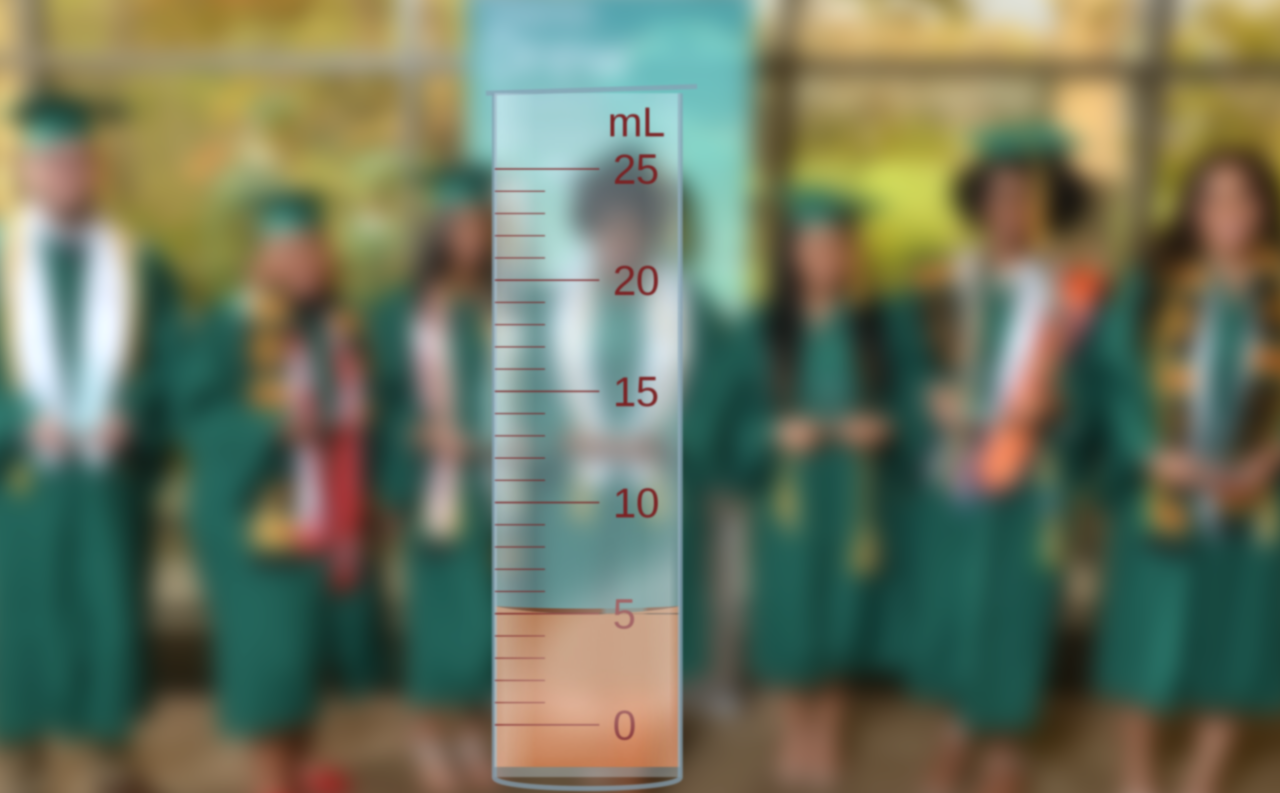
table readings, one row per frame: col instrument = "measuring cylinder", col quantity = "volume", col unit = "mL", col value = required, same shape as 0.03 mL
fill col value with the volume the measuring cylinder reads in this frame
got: 5 mL
